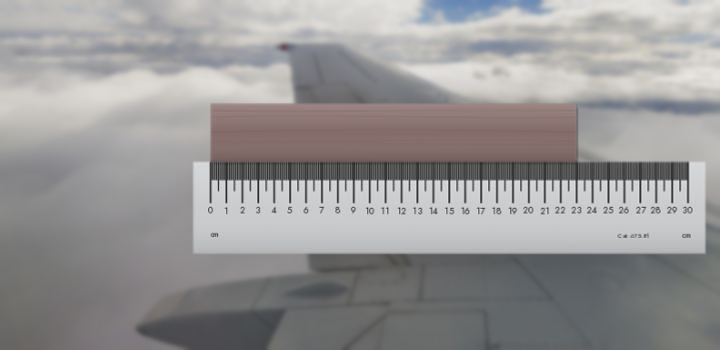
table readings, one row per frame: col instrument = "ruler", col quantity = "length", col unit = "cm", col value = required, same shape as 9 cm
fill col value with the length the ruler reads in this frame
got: 23 cm
